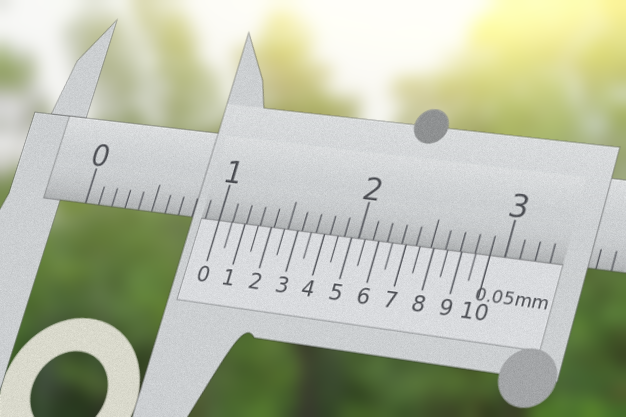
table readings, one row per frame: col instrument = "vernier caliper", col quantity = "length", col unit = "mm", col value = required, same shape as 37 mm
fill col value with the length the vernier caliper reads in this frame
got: 10.0 mm
